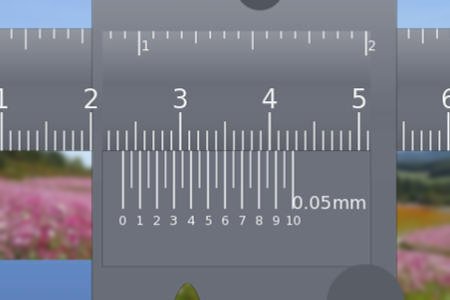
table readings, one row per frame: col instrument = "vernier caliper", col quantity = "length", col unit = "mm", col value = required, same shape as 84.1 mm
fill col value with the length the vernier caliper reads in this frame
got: 23.6 mm
